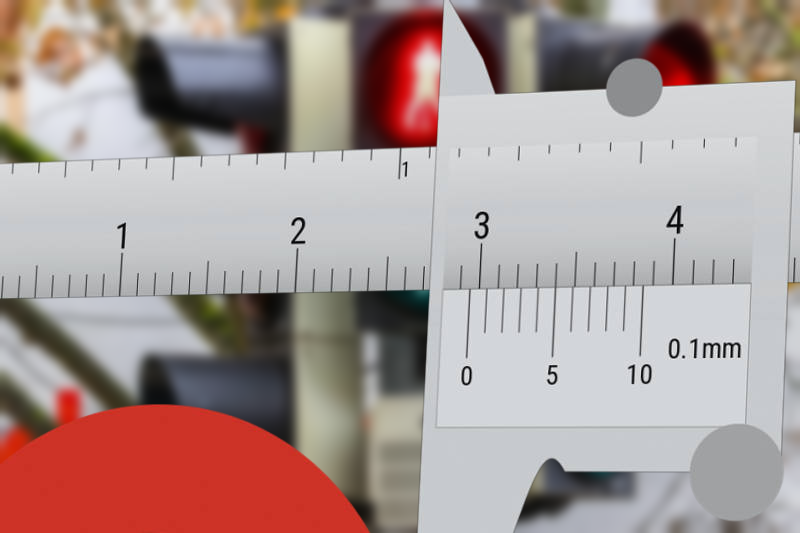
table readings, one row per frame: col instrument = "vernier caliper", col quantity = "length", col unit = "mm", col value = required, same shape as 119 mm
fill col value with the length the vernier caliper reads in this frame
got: 29.5 mm
